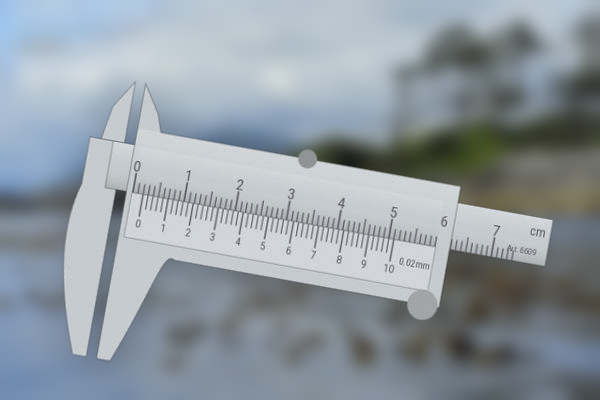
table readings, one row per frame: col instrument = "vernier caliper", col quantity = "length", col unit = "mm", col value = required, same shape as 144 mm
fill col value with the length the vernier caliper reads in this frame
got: 2.0 mm
